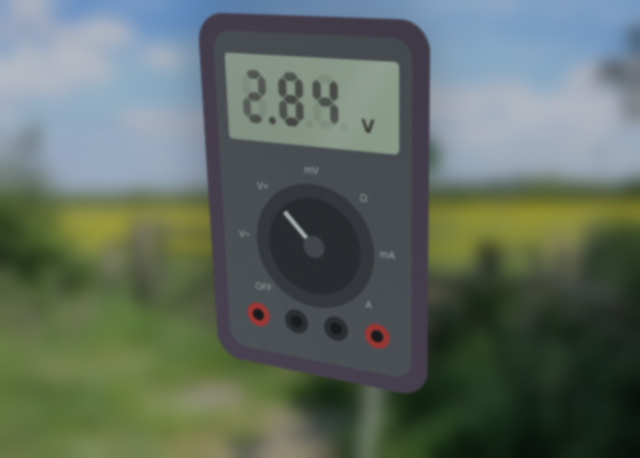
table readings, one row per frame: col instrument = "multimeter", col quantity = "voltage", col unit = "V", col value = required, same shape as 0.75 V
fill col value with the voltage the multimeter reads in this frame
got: 2.84 V
